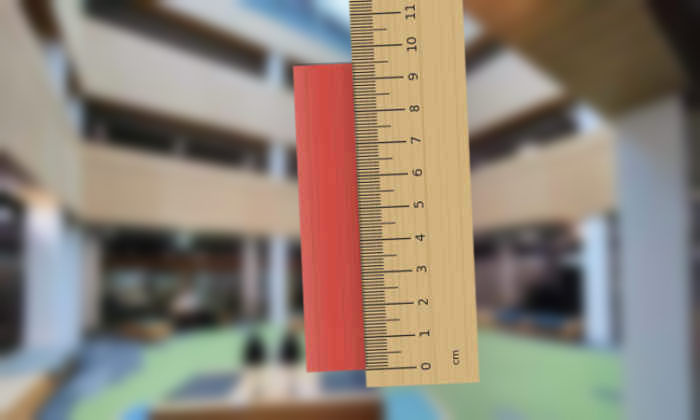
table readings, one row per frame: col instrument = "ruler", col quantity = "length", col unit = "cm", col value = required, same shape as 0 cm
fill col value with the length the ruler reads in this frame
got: 9.5 cm
